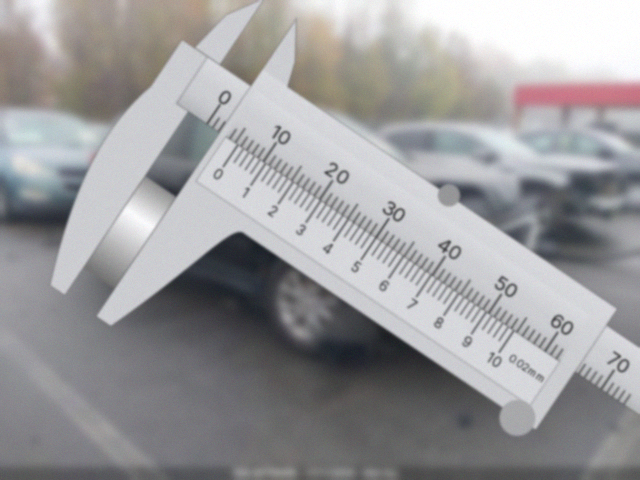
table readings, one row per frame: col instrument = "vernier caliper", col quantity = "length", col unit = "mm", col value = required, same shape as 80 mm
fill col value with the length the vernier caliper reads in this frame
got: 5.5 mm
